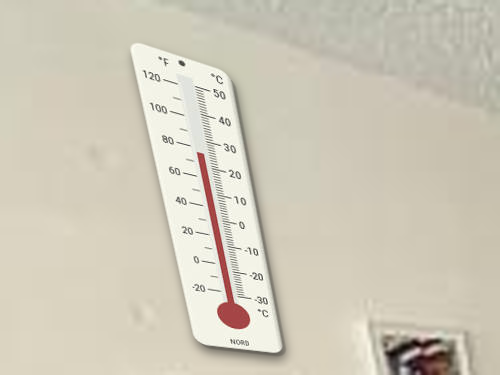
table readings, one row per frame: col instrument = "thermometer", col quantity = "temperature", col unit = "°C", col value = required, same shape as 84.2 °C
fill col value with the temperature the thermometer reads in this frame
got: 25 °C
